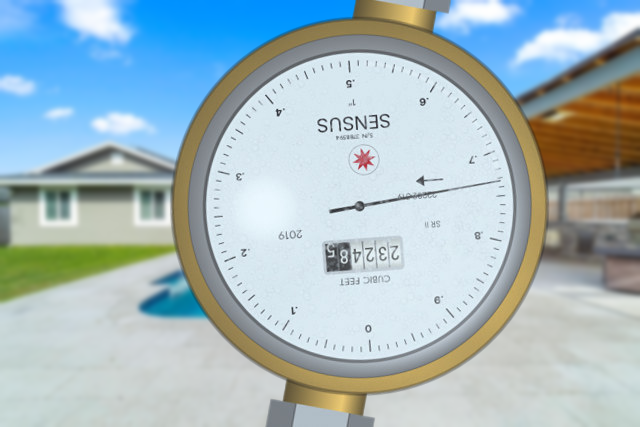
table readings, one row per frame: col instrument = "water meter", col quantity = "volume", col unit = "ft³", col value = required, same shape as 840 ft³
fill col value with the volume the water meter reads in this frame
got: 232484.73 ft³
